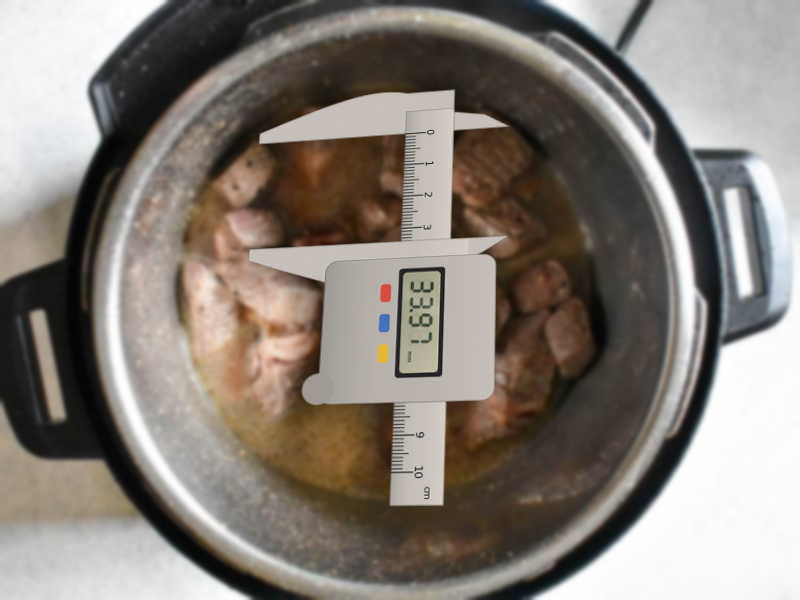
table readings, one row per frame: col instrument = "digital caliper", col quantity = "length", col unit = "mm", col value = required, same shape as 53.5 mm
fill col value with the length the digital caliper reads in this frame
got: 33.97 mm
